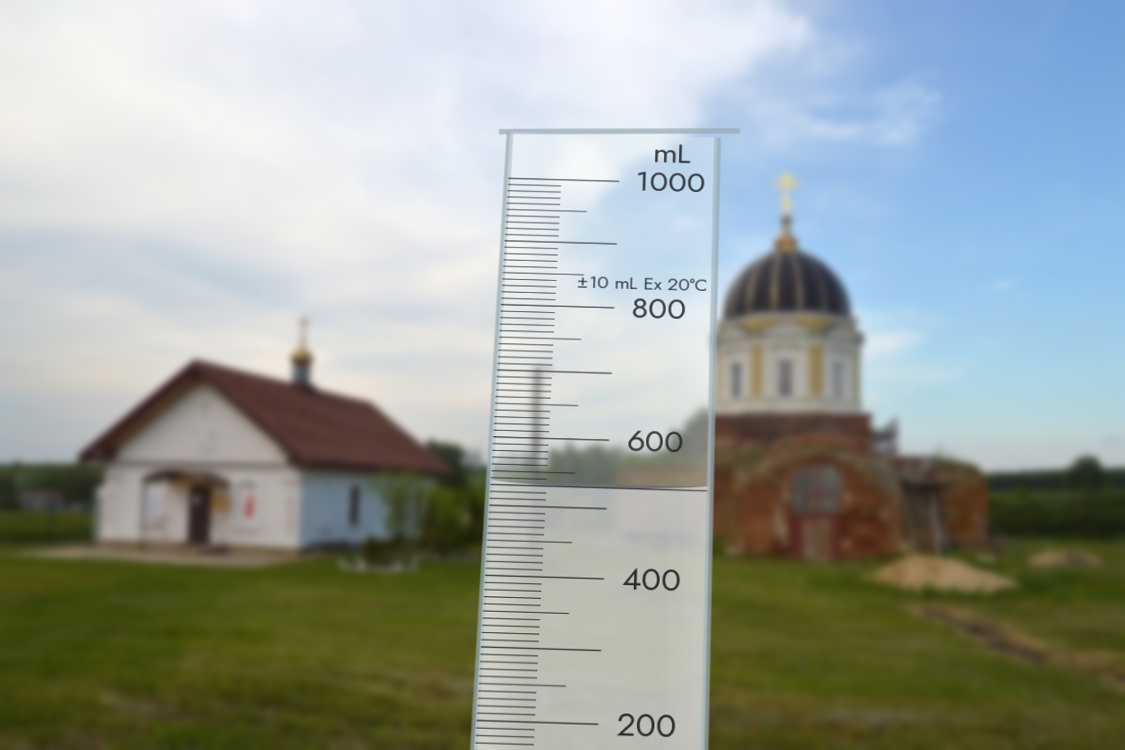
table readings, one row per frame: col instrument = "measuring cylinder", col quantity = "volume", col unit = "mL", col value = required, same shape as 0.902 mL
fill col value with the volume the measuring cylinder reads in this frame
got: 530 mL
